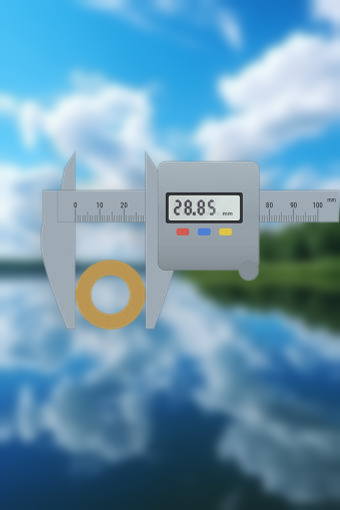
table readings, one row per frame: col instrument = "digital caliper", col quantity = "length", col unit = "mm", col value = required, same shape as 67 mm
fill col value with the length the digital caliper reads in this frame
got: 28.85 mm
